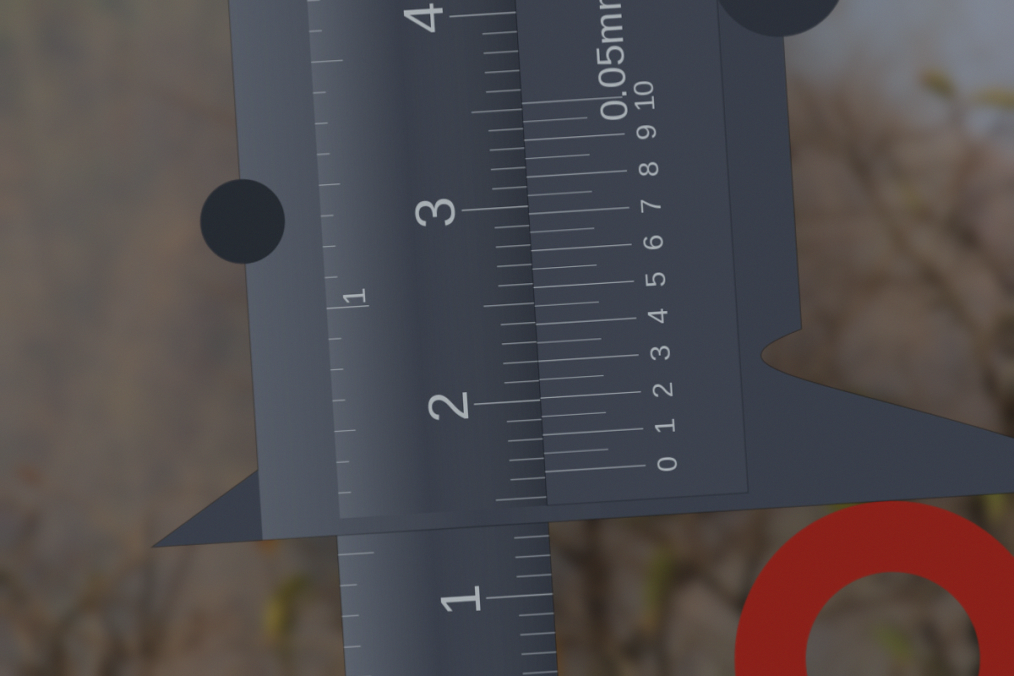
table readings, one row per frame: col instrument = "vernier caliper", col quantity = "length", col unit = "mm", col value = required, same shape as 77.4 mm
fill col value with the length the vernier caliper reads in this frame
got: 16.3 mm
